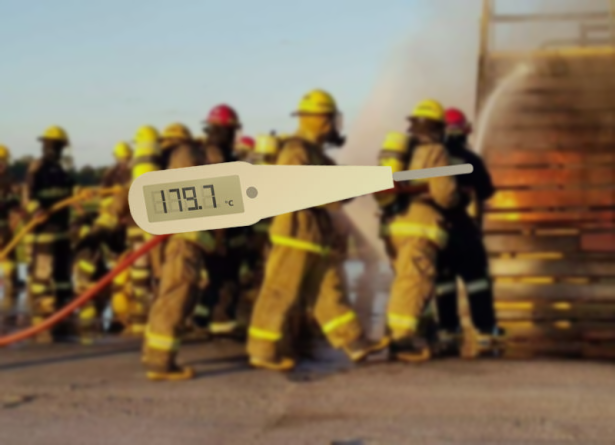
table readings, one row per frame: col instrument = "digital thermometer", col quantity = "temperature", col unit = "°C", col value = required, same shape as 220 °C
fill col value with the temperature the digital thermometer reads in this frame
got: 179.7 °C
